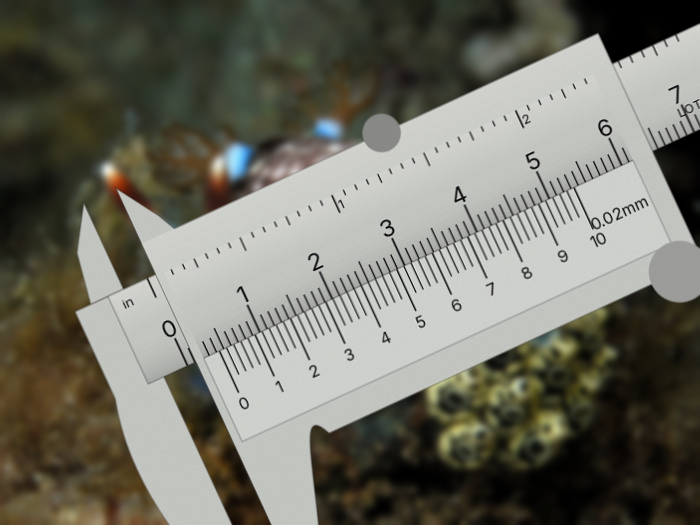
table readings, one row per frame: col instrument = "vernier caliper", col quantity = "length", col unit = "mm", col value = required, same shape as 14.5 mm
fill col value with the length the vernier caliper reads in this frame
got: 4.4 mm
